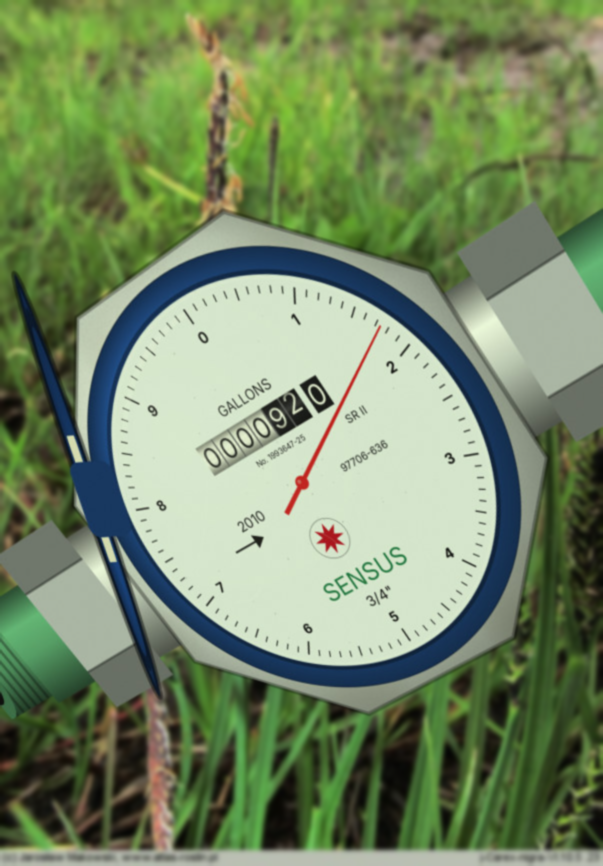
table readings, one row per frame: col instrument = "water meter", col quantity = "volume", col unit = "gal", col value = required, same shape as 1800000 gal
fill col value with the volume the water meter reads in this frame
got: 921.7 gal
